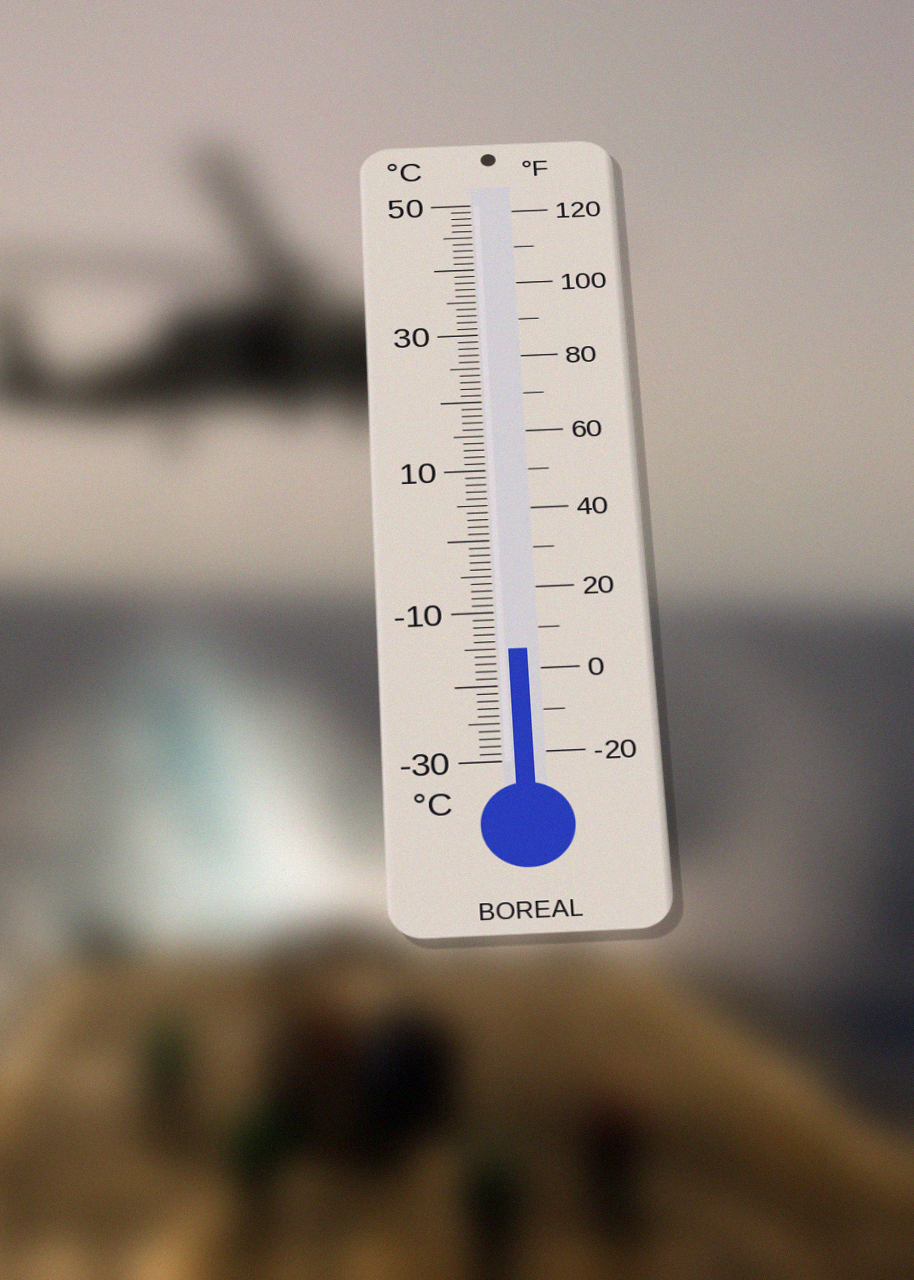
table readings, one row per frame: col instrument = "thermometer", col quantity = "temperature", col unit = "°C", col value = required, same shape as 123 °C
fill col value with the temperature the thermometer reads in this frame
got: -15 °C
